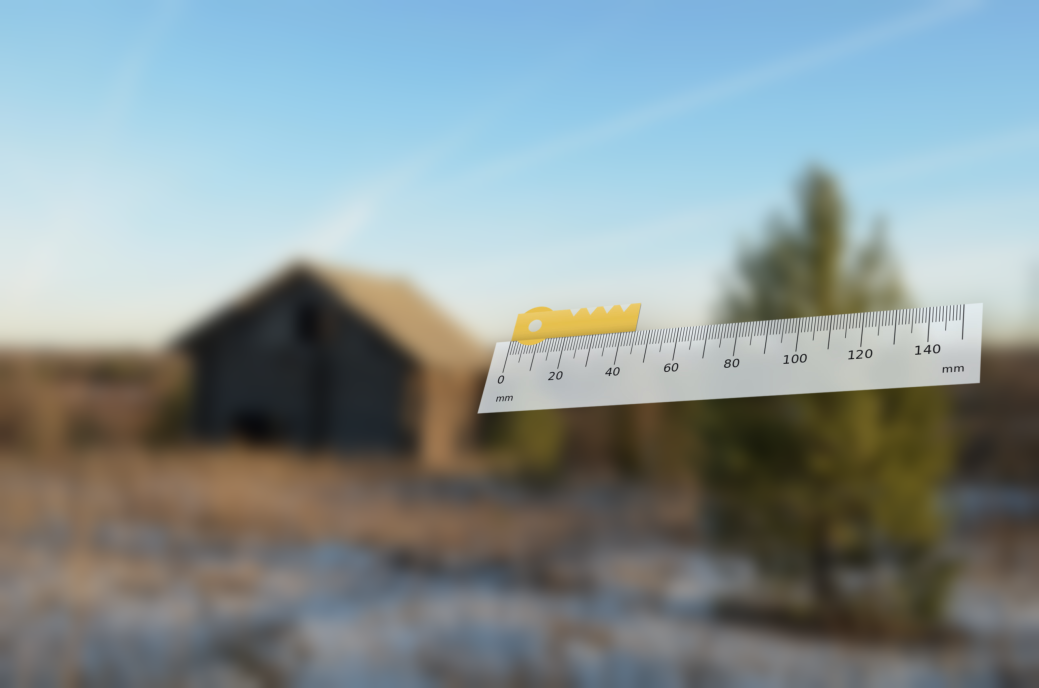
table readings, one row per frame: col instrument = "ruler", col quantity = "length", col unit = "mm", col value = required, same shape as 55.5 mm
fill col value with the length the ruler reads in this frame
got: 45 mm
